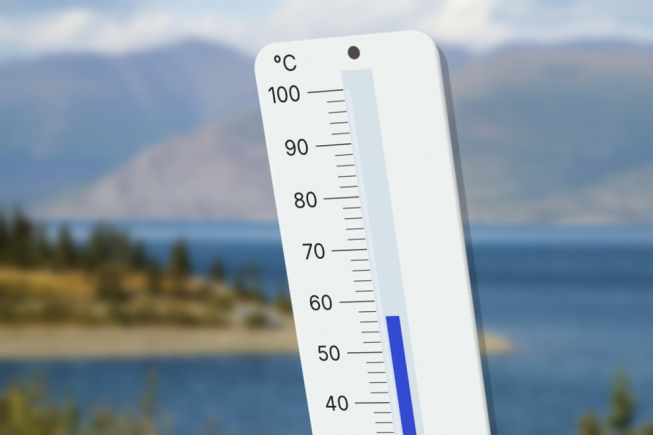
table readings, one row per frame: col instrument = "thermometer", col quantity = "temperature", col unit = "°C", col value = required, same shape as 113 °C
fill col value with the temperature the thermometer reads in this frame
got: 57 °C
